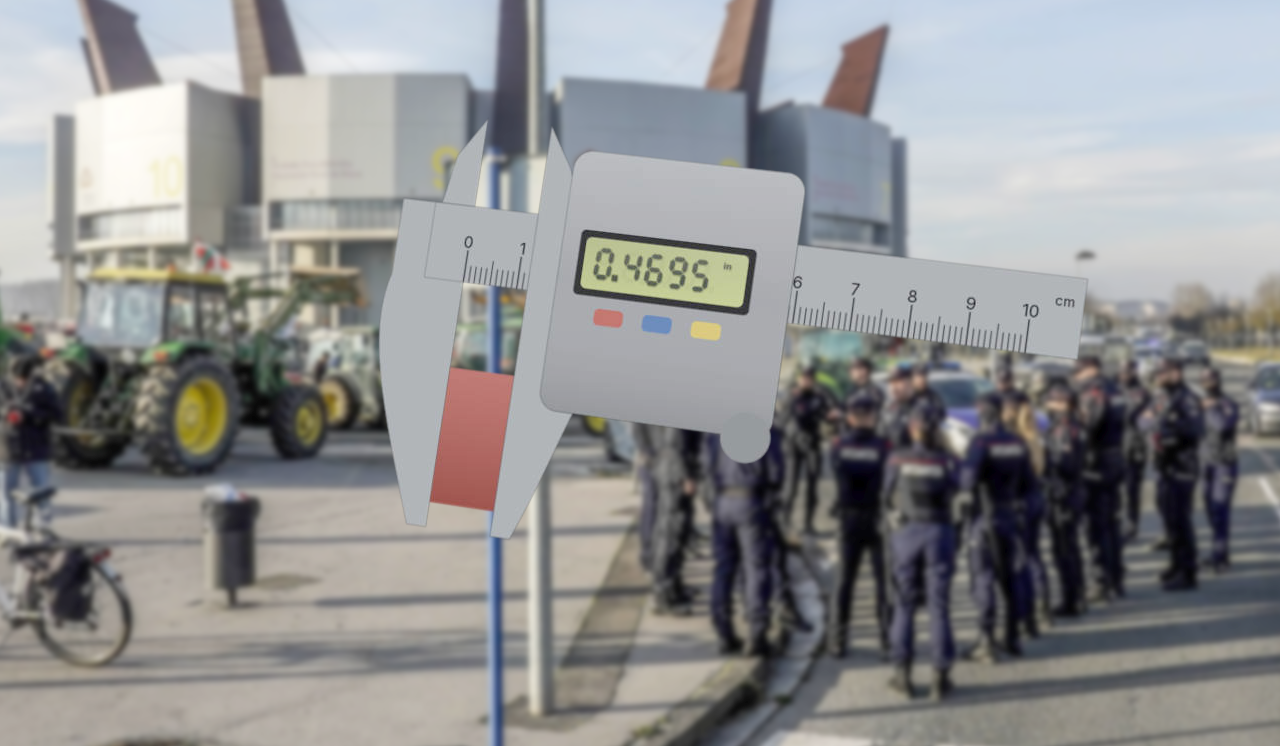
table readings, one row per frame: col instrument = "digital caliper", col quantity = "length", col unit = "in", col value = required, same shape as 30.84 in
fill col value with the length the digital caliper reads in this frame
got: 0.4695 in
